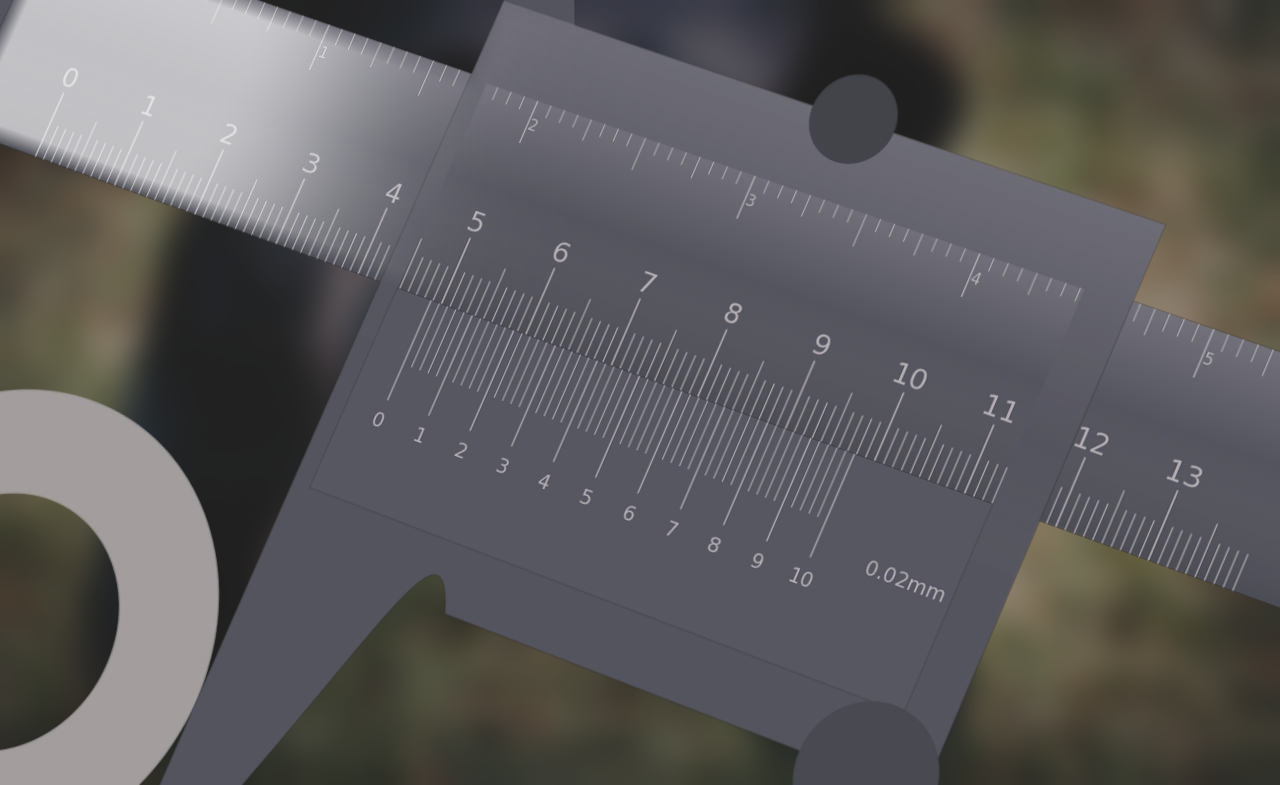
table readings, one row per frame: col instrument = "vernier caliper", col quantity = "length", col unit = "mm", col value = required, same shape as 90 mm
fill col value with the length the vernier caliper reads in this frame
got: 48.8 mm
